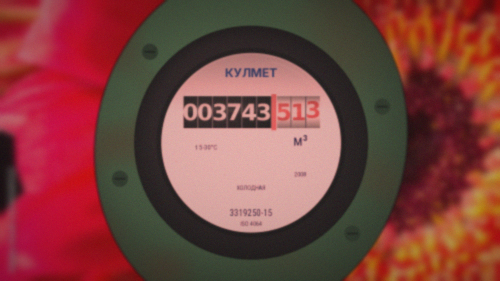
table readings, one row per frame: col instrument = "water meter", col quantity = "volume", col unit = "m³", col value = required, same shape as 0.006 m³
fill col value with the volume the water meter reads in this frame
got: 3743.513 m³
